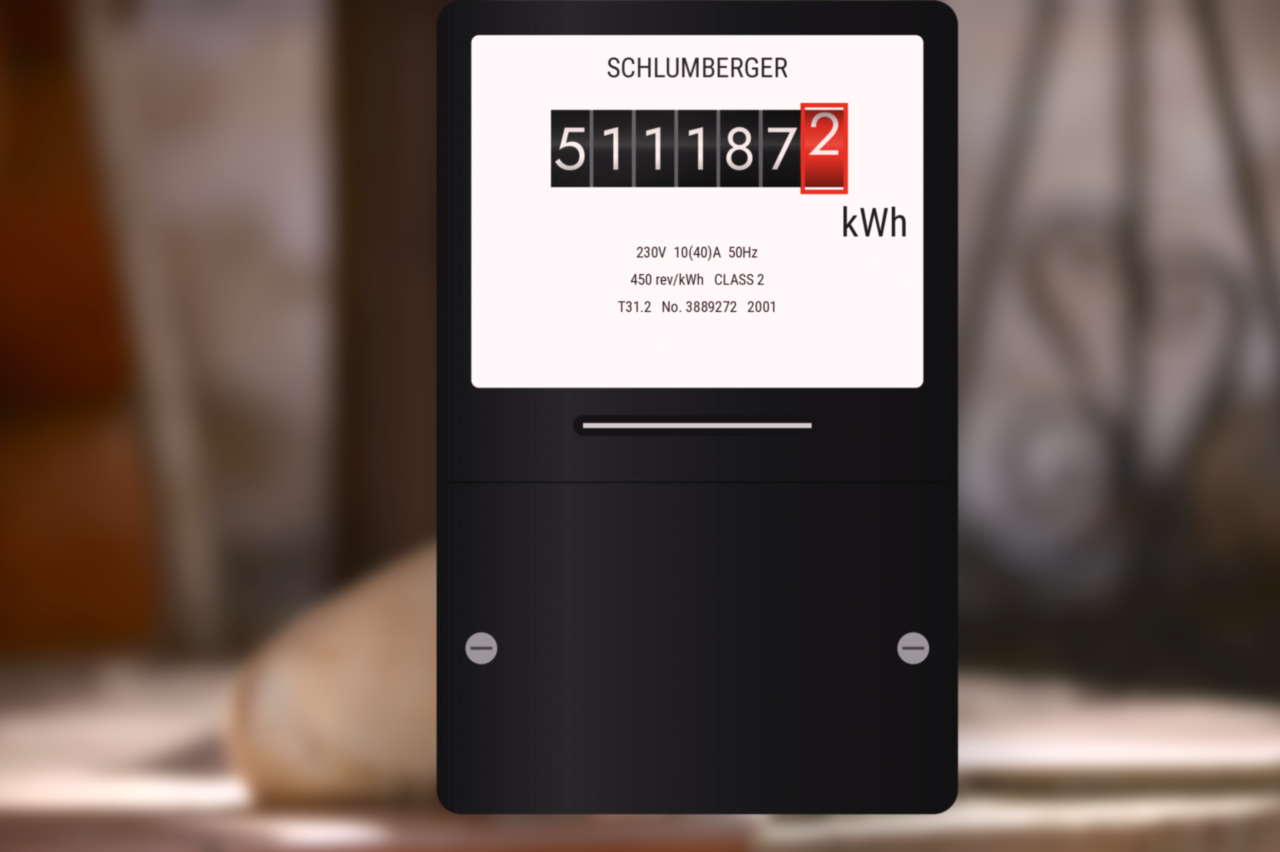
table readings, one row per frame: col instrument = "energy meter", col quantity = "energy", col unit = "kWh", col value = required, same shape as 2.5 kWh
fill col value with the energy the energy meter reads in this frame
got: 511187.2 kWh
